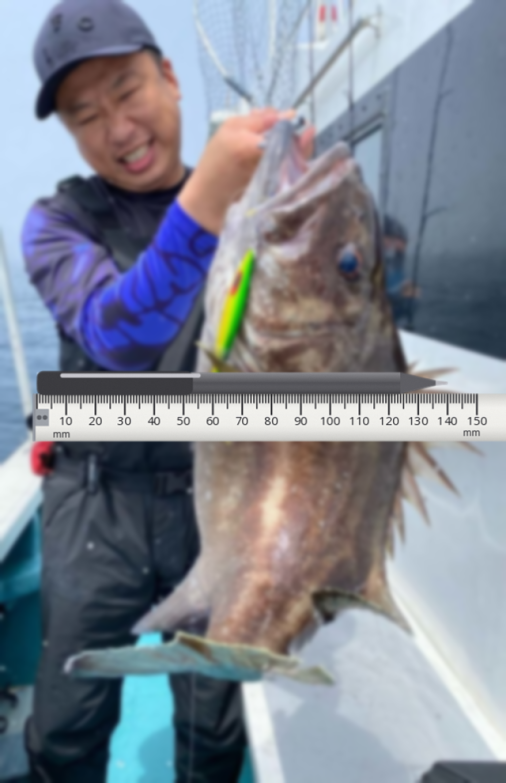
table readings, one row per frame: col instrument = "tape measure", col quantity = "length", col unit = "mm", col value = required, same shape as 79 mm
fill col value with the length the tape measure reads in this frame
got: 140 mm
